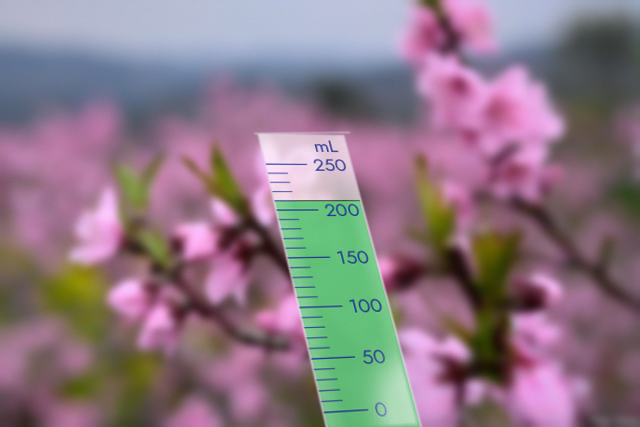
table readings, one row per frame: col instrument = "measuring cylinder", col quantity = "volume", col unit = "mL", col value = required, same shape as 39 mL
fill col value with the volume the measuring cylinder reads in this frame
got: 210 mL
